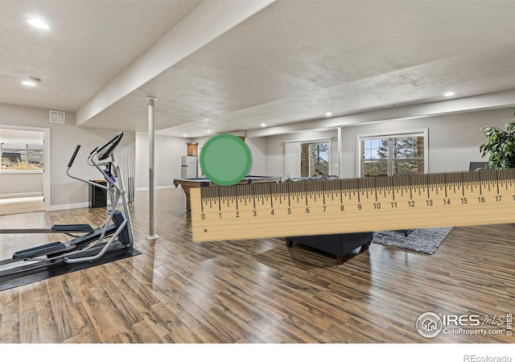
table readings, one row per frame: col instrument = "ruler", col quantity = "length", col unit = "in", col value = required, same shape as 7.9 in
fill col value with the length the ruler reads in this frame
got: 3 in
